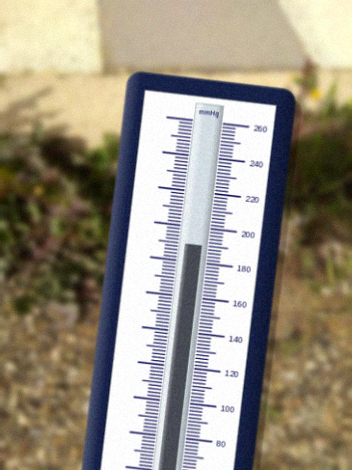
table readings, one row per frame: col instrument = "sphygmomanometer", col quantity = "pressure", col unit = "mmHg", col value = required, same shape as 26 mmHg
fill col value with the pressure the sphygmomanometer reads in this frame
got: 190 mmHg
